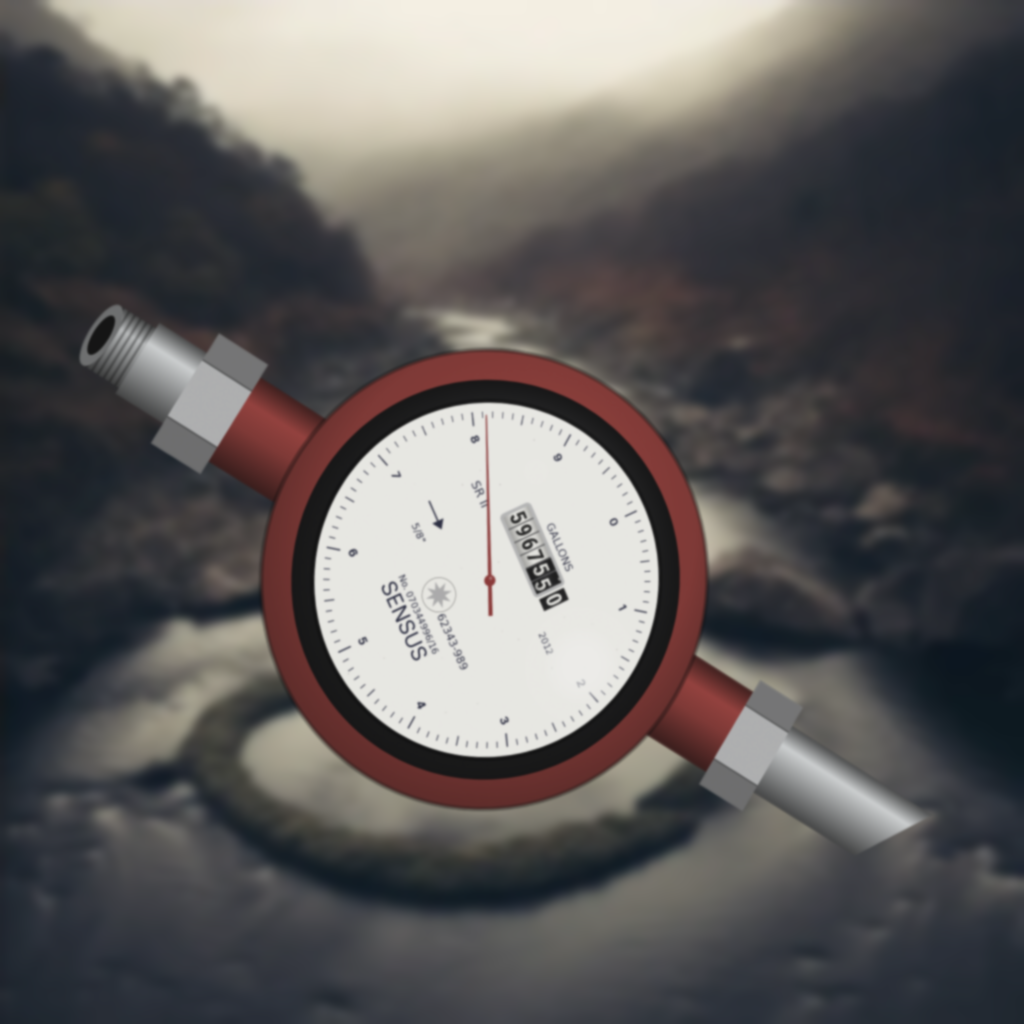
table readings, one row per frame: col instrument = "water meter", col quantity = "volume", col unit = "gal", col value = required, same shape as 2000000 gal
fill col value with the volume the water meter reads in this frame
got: 5967548.1 gal
